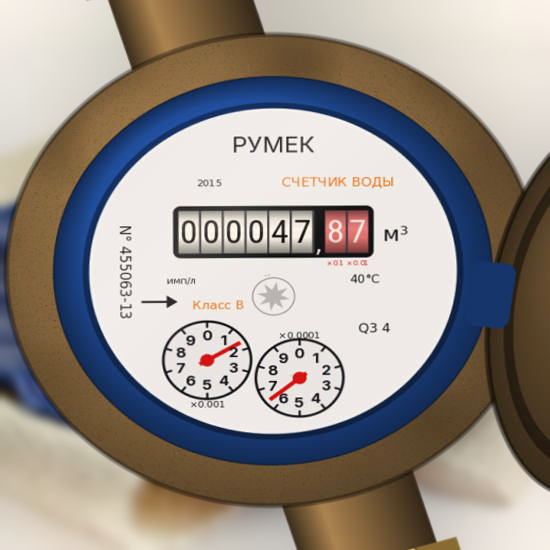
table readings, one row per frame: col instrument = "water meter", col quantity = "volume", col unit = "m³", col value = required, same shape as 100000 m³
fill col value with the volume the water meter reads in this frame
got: 47.8716 m³
